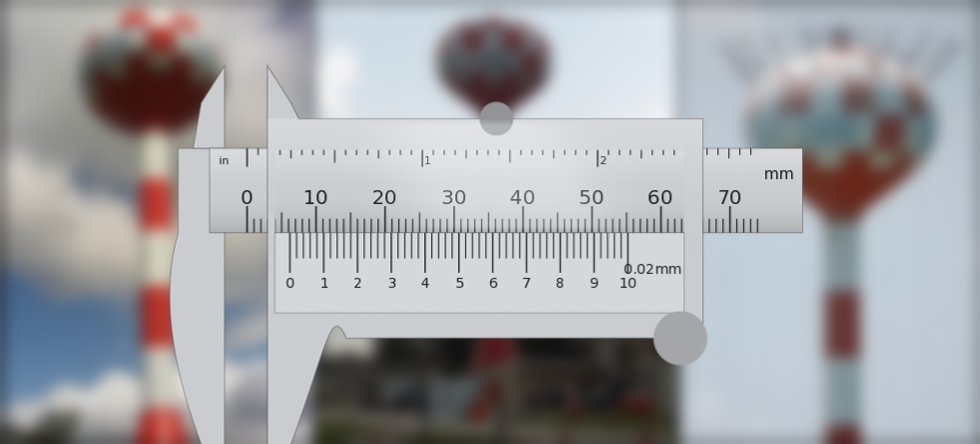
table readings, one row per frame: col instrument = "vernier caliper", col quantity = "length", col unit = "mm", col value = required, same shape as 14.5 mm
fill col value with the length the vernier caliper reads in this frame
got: 6.2 mm
